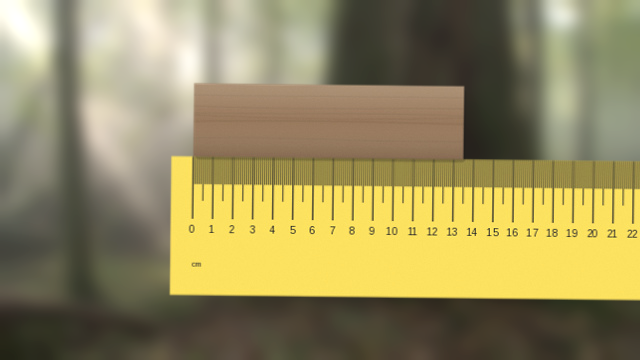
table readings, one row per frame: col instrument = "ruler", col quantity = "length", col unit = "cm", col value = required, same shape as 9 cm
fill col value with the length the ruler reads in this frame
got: 13.5 cm
